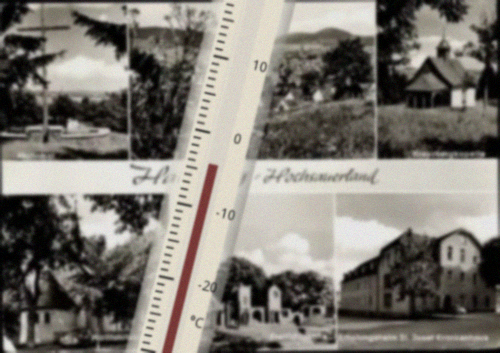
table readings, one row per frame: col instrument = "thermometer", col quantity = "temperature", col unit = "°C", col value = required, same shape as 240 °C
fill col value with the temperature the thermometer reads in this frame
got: -4 °C
